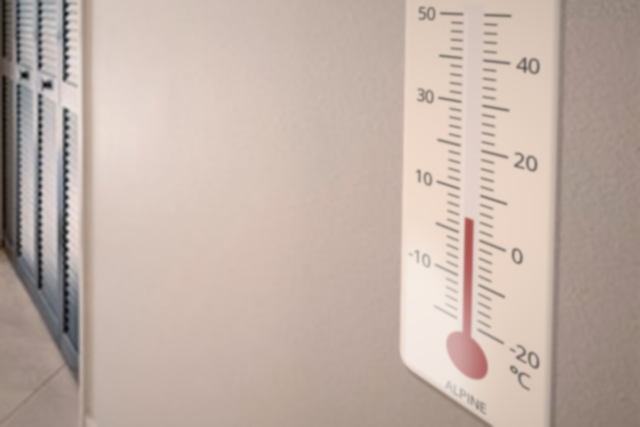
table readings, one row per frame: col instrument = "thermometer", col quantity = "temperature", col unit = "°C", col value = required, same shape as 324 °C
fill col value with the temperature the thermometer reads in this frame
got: 4 °C
